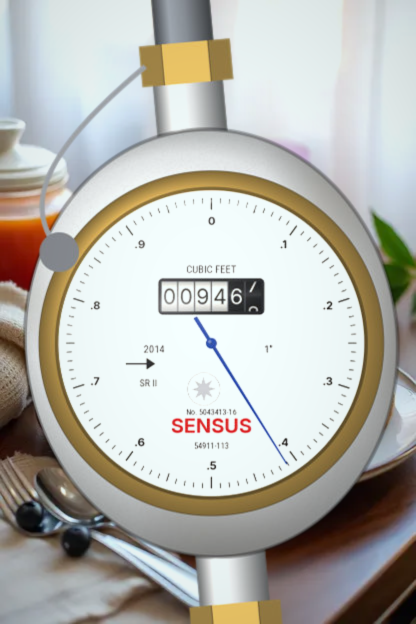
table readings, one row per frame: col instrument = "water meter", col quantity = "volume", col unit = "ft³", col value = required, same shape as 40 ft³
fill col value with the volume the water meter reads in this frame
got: 9467.41 ft³
